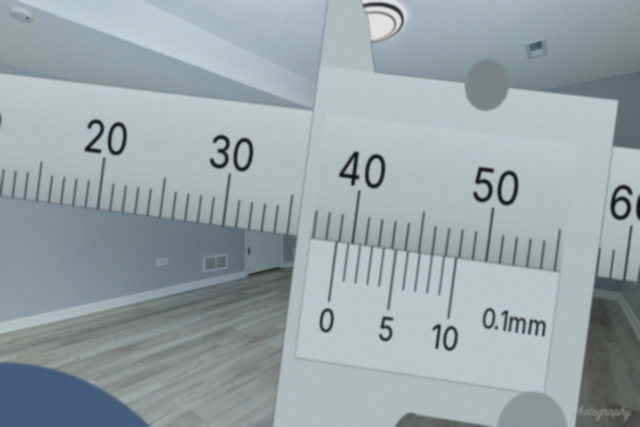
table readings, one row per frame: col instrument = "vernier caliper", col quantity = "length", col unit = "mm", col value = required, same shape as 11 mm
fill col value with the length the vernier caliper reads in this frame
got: 38.8 mm
